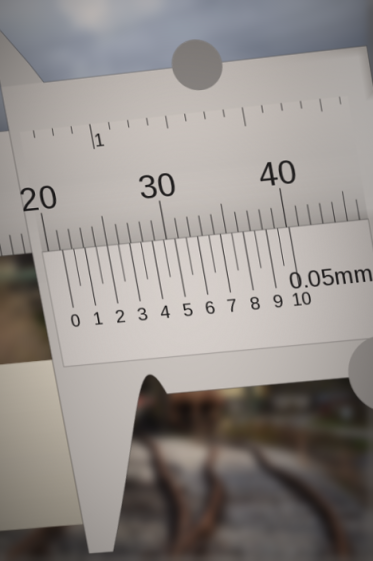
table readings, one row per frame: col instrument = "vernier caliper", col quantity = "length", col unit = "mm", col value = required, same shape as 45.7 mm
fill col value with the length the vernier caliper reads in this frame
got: 21.2 mm
